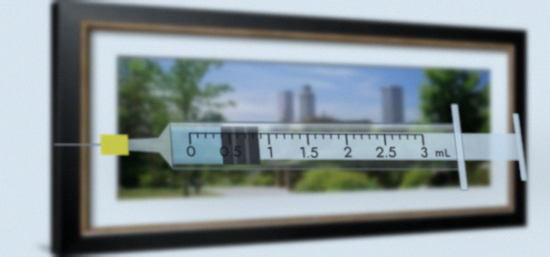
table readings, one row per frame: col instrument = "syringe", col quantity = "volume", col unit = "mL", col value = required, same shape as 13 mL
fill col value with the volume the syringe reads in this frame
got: 0.4 mL
